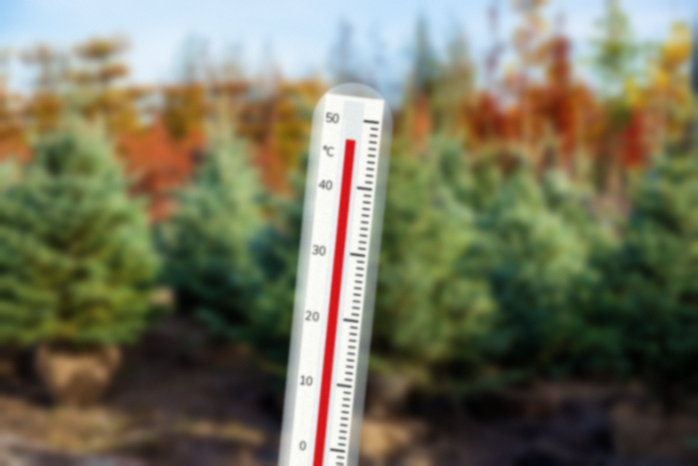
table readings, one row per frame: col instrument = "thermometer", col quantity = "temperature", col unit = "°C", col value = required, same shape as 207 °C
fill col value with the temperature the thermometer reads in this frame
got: 47 °C
